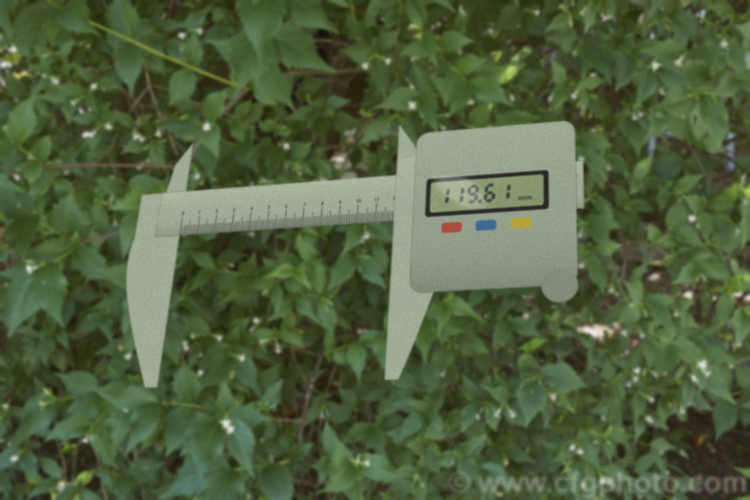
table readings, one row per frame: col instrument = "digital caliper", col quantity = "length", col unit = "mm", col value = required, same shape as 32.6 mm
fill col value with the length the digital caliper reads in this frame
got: 119.61 mm
